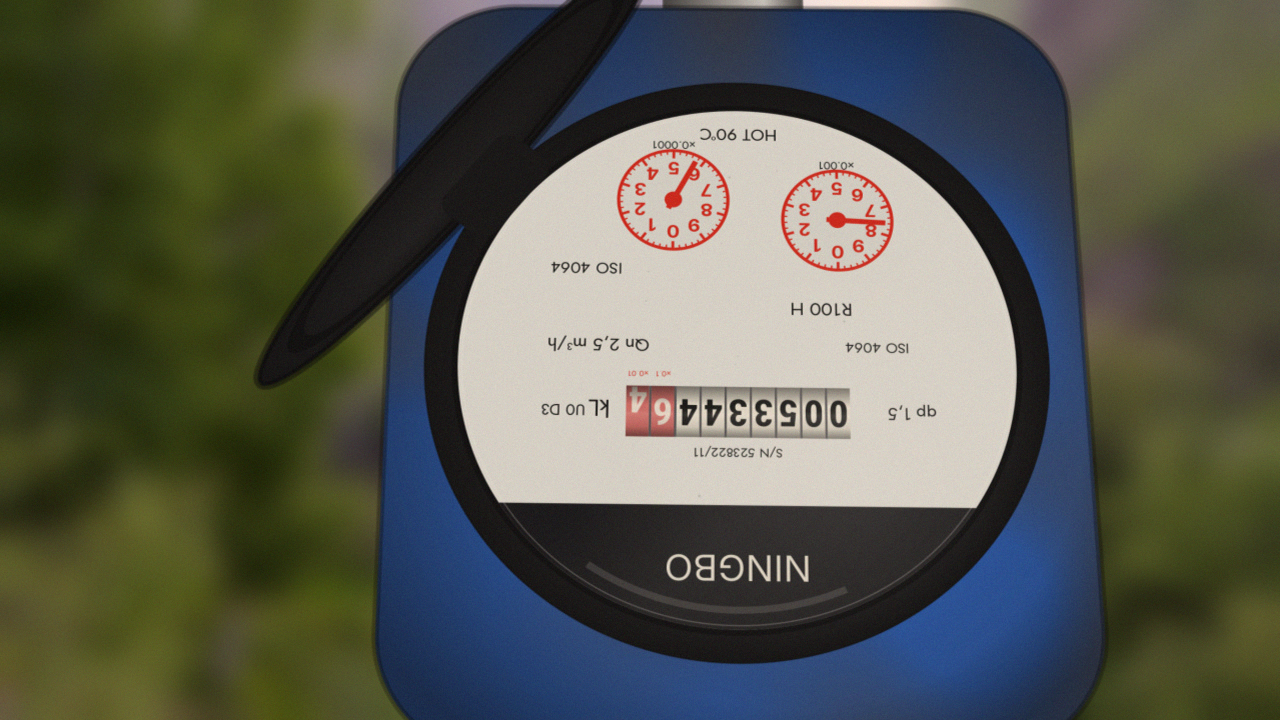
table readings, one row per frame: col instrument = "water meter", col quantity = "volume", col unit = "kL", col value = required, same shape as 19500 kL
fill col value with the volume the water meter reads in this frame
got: 53344.6375 kL
